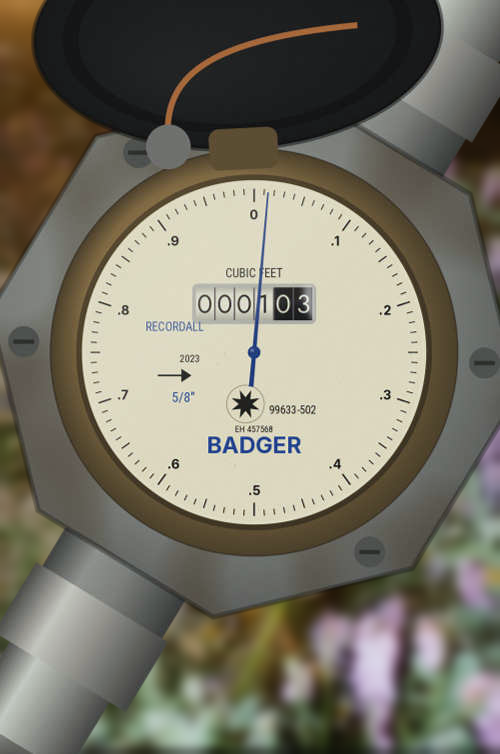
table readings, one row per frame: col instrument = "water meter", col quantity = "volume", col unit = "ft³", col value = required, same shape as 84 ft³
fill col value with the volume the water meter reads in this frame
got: 103.01 ft³
